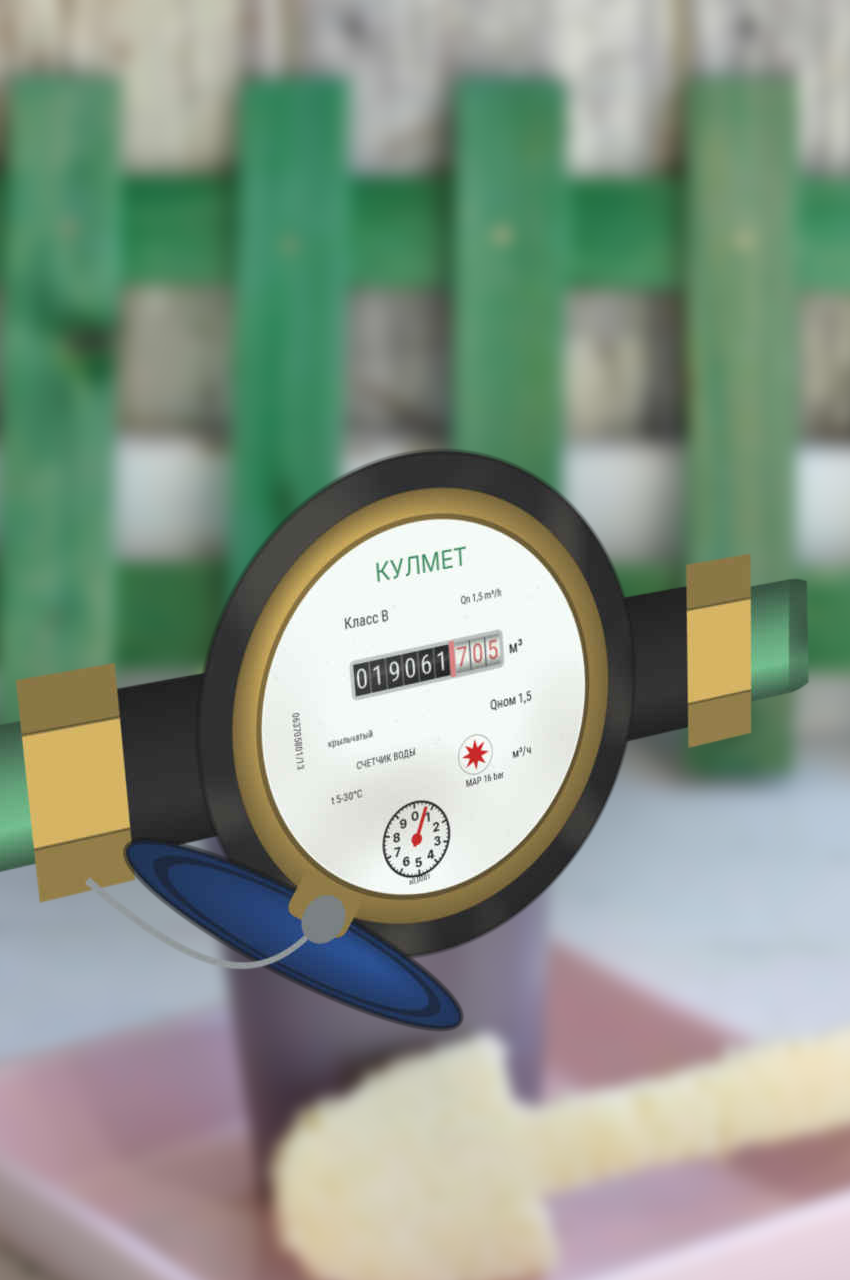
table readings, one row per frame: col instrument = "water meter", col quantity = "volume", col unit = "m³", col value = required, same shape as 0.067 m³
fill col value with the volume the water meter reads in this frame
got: 19061.7050 m³
